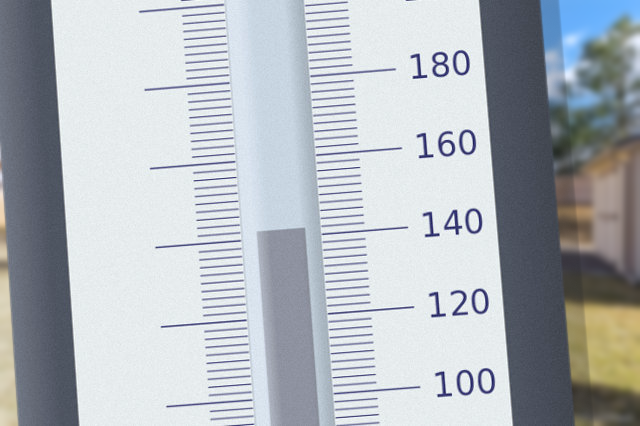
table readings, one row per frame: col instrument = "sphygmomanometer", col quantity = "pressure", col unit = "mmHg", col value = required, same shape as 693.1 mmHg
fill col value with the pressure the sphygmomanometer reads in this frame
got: 142 mmHg
